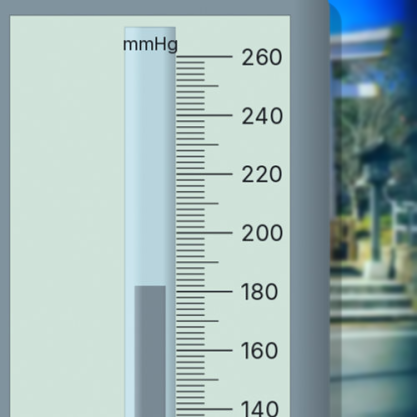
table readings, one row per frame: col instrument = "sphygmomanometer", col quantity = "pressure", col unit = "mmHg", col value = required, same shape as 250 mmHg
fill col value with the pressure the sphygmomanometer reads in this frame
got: 182 mmHg
